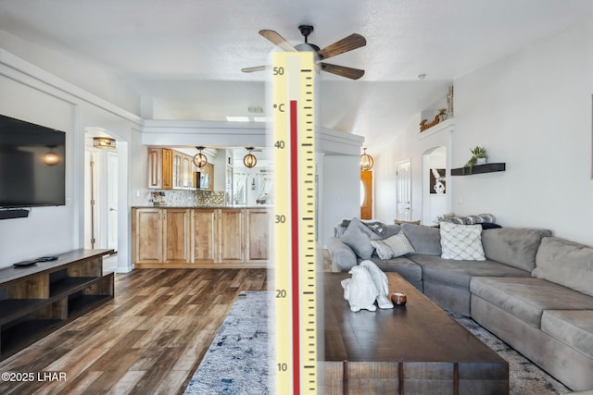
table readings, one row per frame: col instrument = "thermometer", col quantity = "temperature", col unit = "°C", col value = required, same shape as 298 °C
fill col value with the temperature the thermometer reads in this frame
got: 46 °C
